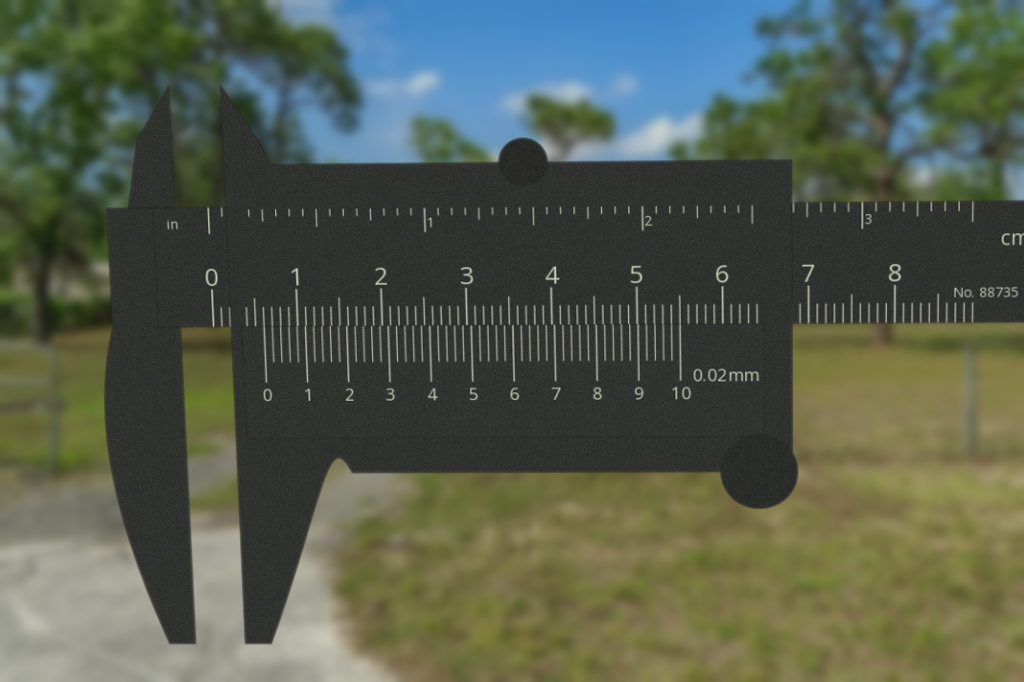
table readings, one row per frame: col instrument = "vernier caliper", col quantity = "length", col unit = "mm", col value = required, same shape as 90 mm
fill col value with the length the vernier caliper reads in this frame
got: 6.0 mm
